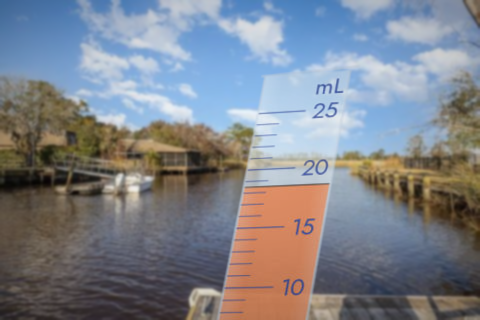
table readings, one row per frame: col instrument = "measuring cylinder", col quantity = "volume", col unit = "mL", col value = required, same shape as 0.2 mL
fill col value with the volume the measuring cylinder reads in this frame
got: 18.5 mL
